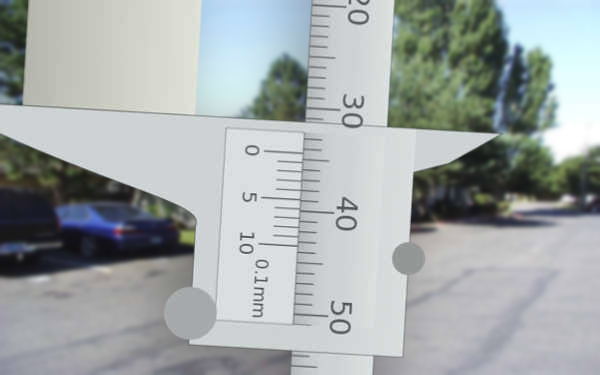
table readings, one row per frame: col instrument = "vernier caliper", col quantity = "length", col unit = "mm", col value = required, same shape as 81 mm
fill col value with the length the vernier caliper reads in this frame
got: 34.4 mm
